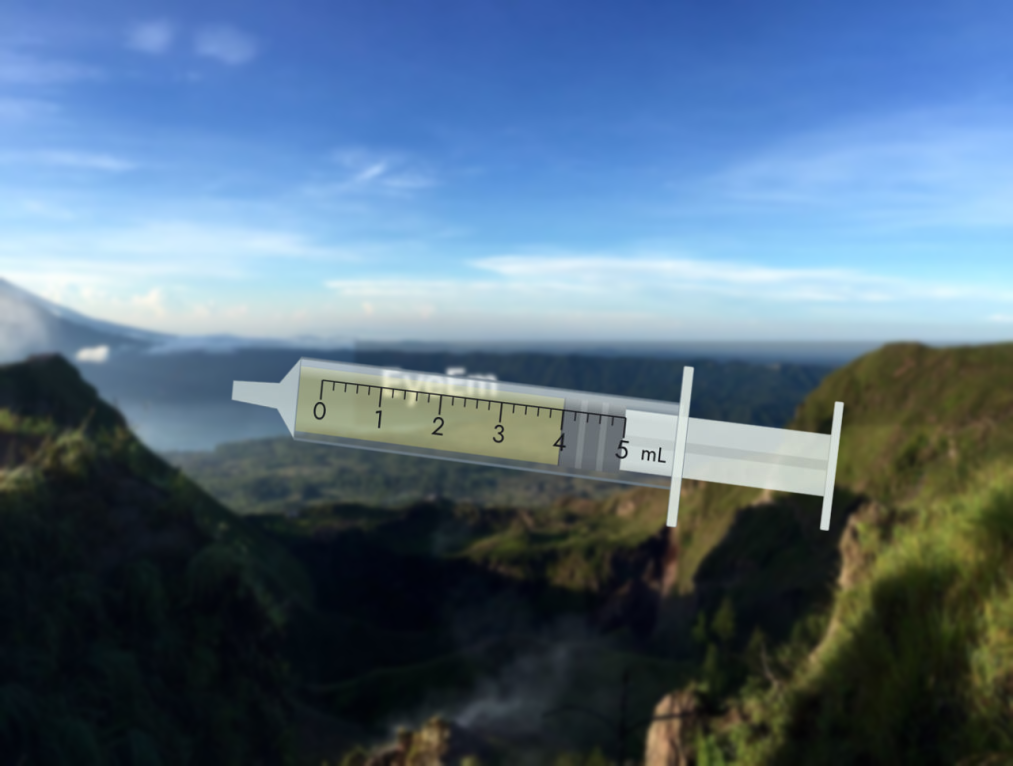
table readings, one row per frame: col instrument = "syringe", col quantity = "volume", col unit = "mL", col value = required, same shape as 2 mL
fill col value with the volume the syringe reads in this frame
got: 4 mL
